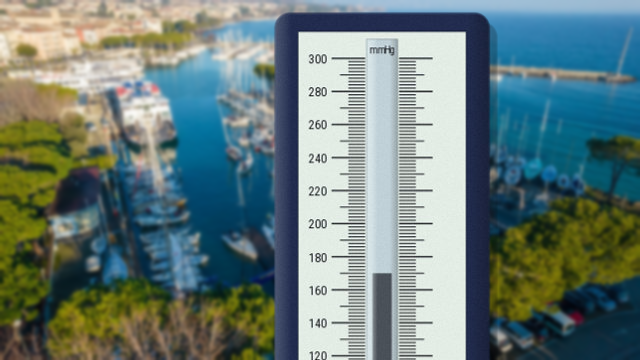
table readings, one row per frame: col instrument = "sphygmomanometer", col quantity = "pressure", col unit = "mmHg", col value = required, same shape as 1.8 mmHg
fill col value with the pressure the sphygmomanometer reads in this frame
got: 170 mmHg
